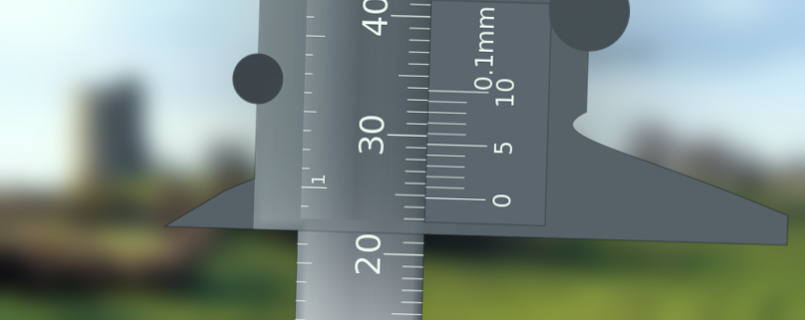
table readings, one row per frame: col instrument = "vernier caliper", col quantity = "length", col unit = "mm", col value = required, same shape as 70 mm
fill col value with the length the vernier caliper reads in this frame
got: 24.8 mm
